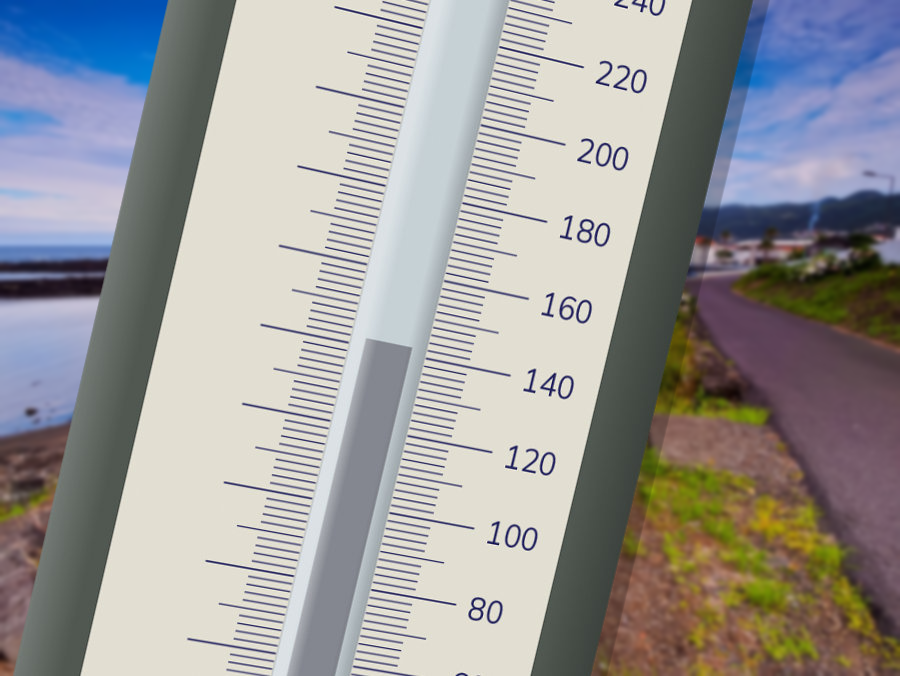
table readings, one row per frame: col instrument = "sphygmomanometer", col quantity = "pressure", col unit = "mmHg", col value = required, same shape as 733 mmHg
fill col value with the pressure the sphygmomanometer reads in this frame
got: 142 mmHg
